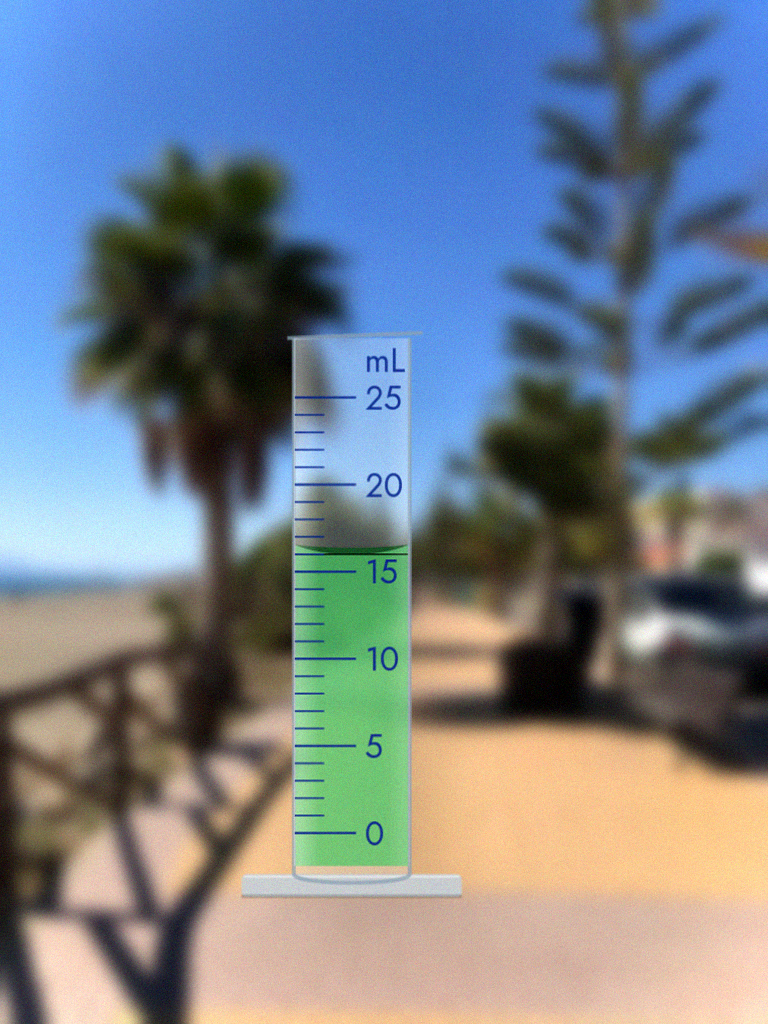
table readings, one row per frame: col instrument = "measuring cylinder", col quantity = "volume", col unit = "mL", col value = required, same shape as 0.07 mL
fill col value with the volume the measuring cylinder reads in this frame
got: 16 mL
